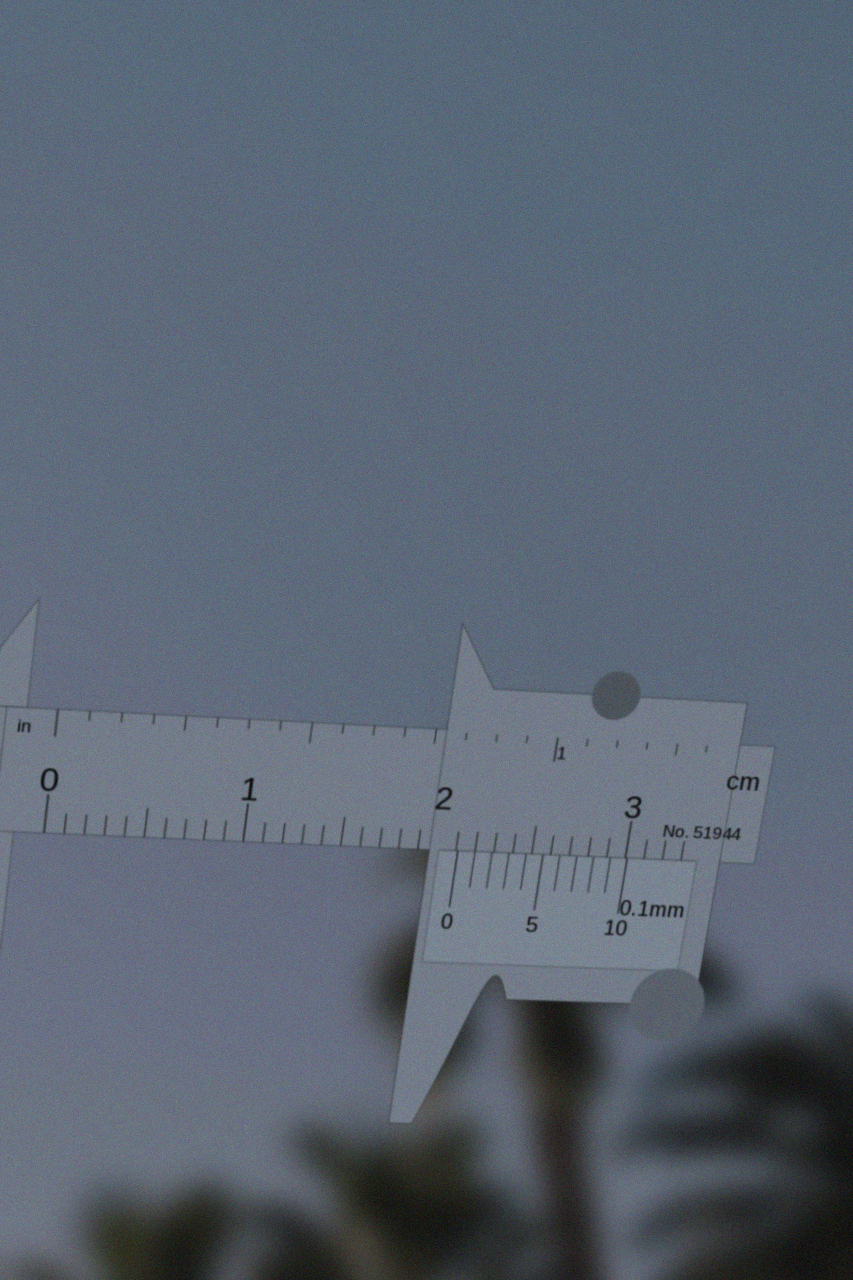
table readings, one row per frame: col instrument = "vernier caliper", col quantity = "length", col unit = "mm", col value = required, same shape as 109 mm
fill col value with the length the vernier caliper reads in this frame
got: 21.1 mm
